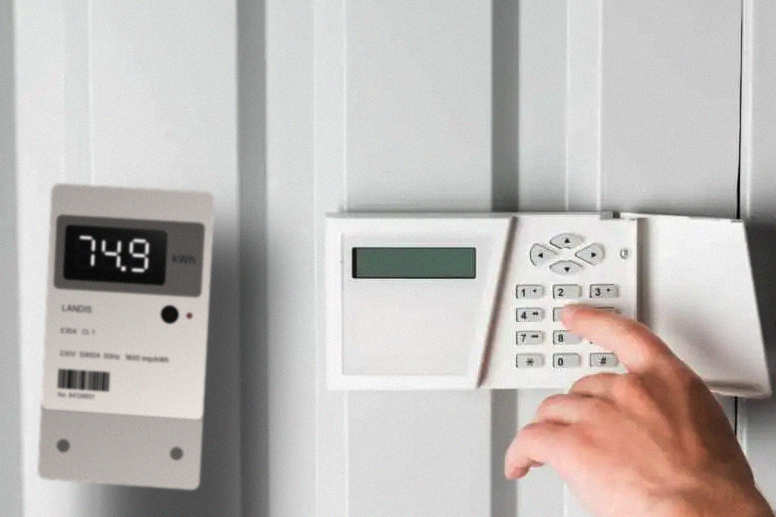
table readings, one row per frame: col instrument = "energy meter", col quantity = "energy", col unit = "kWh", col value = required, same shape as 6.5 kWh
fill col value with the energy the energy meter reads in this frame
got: 74.9 kWh
